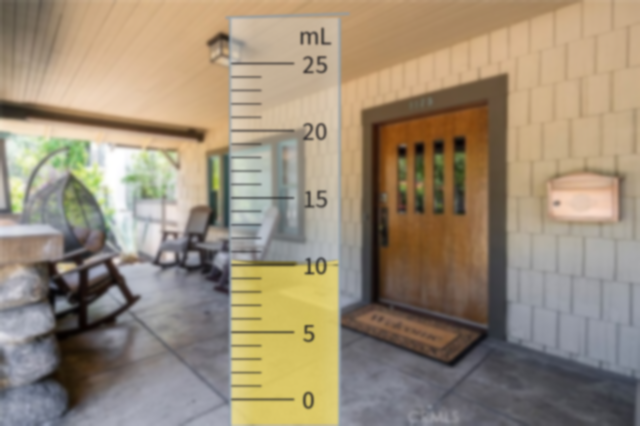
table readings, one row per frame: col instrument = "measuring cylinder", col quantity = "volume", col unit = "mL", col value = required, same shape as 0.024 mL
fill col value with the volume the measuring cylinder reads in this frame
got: 10 mL
